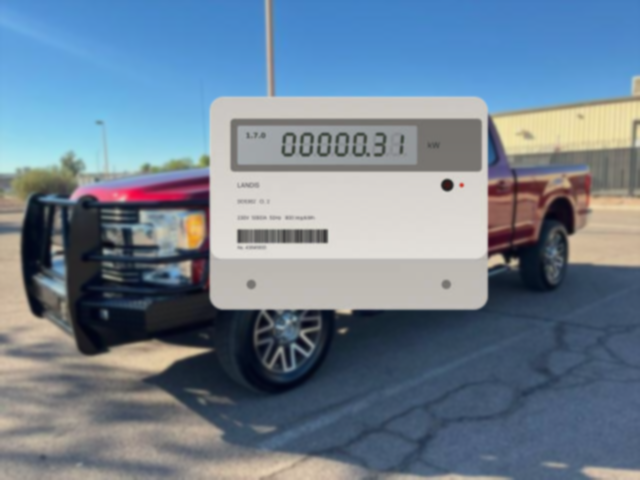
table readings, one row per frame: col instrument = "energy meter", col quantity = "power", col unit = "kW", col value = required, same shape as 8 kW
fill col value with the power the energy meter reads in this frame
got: 0.31 kW
